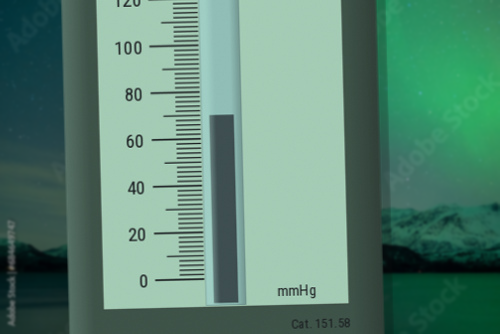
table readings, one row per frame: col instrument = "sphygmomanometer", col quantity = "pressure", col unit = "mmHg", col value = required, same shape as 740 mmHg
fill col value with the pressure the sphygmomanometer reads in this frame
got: 70 mmHg
